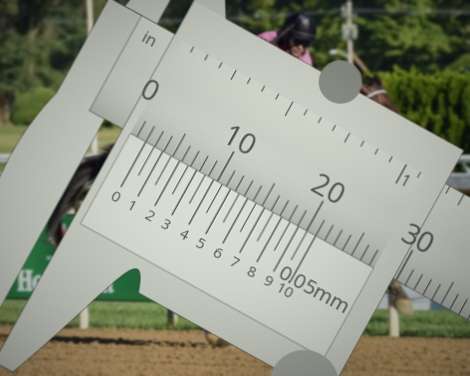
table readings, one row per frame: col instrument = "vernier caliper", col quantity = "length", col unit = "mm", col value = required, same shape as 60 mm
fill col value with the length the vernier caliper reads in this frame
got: 2.0 mm
